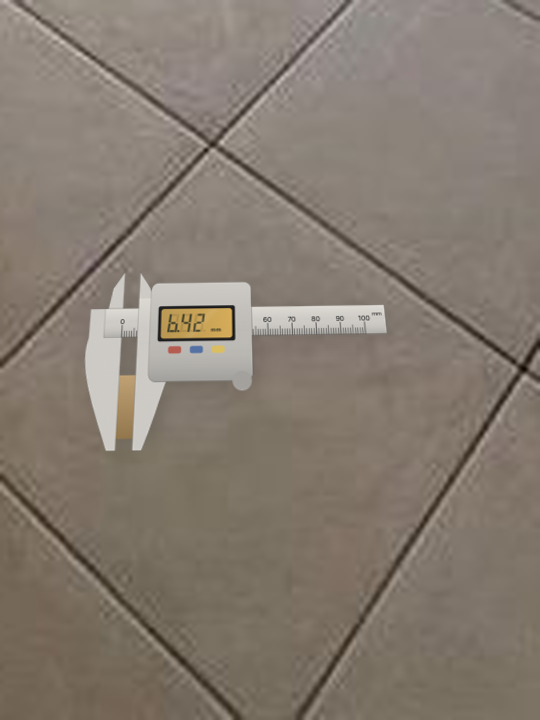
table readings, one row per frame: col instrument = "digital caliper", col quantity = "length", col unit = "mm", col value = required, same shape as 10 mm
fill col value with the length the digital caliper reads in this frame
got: 6.42 mm
